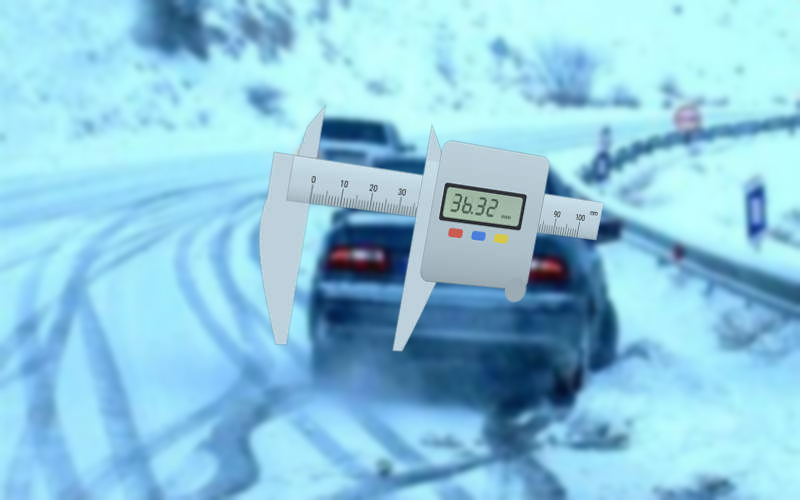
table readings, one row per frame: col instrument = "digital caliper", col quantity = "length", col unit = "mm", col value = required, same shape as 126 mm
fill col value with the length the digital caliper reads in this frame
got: 36.32 mm
